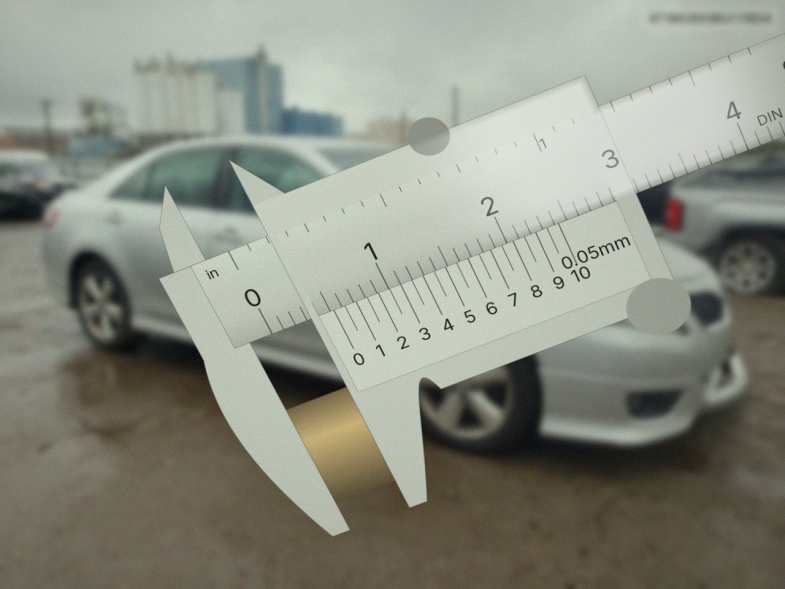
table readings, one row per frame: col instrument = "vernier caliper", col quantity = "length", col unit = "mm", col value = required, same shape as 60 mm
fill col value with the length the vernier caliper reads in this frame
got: 5.3 mm
